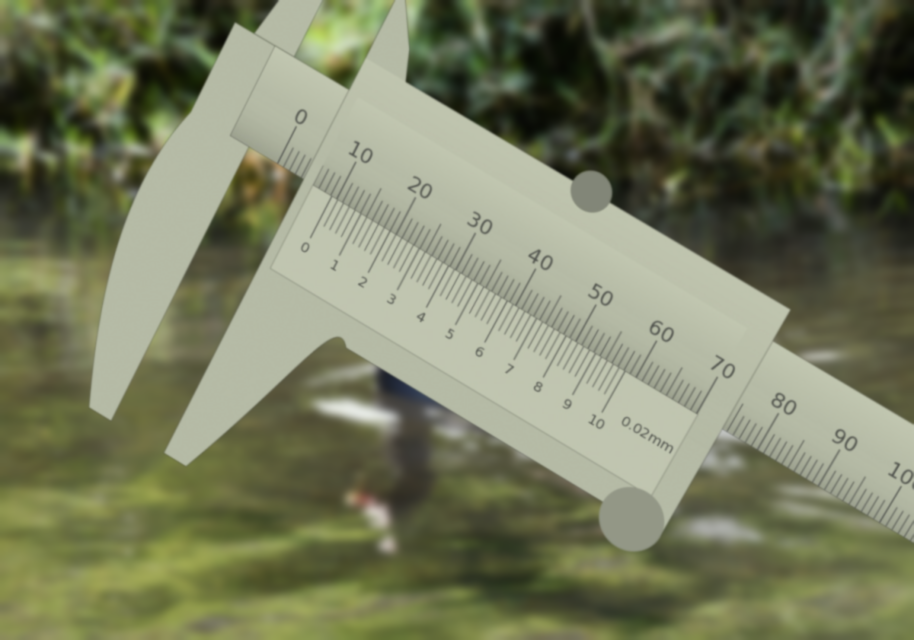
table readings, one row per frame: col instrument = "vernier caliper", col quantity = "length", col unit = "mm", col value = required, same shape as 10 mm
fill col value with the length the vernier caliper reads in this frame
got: 9.2 mm
